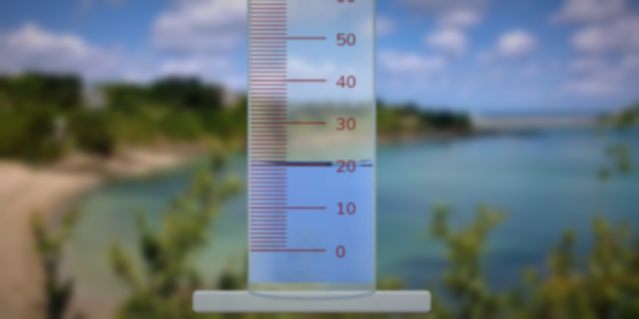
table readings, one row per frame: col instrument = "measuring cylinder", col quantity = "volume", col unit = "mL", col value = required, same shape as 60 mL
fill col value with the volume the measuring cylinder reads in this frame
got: 20 mL
